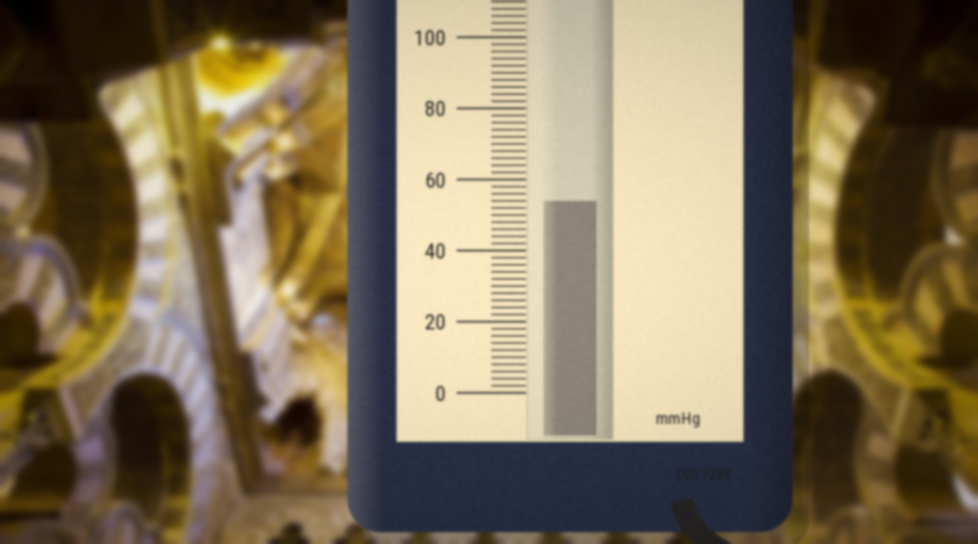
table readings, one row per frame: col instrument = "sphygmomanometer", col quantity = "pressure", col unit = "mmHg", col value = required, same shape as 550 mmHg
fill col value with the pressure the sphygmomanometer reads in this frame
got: 54 mmHg
